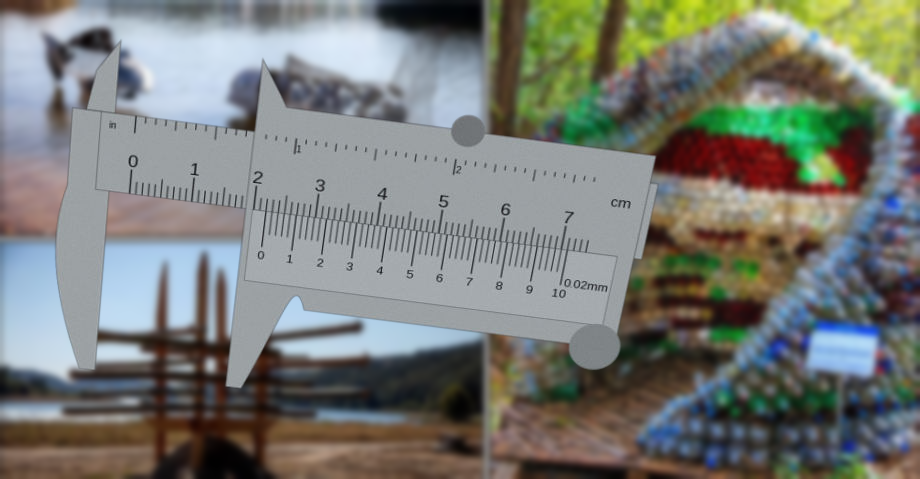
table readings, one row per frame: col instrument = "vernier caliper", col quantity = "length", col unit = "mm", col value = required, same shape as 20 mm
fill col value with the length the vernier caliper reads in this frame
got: 22.0 mm
